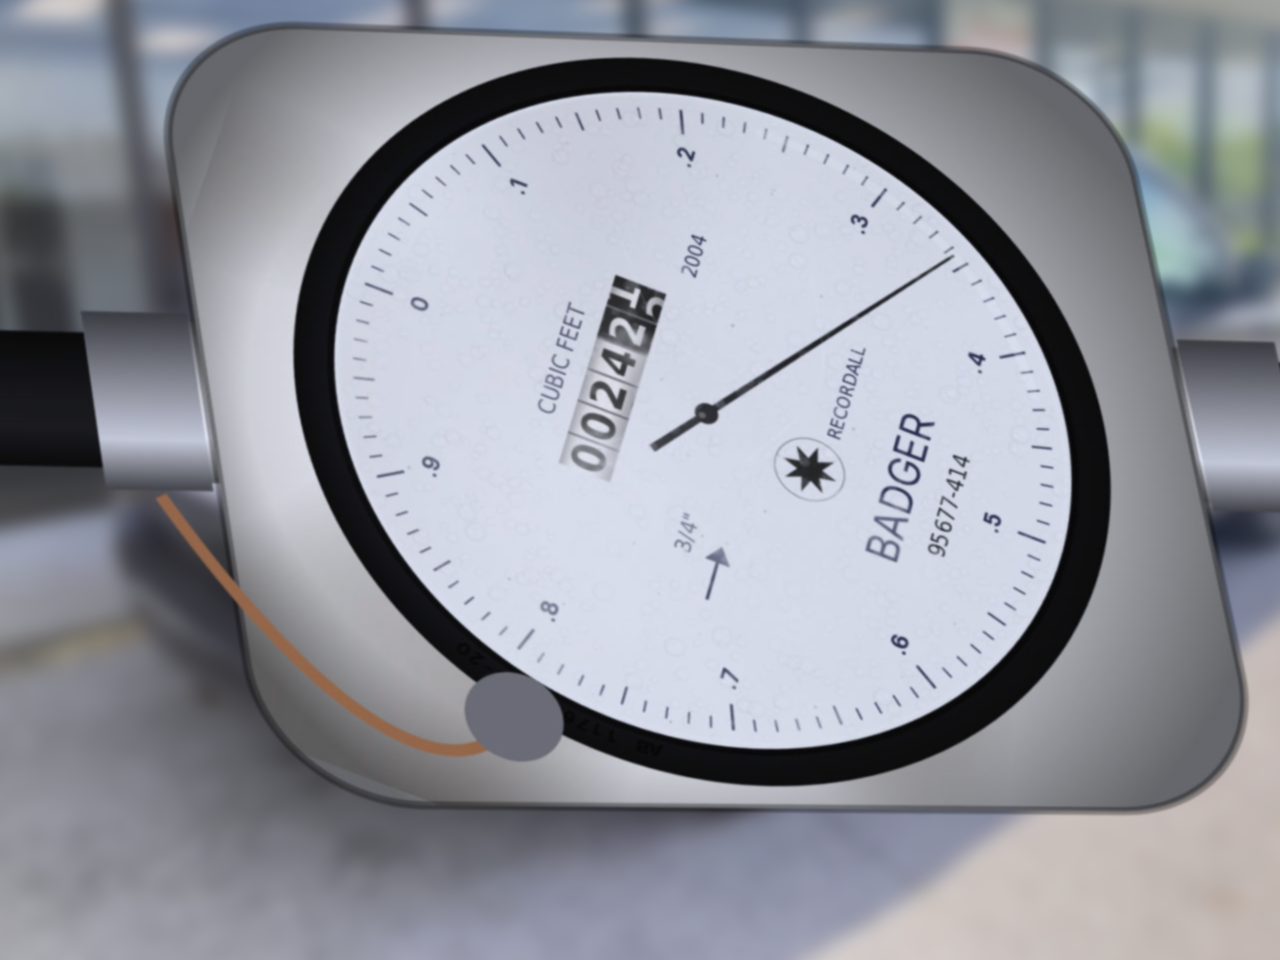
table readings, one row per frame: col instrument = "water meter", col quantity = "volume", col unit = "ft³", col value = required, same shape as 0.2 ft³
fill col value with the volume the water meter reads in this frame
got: 2421.34 ft³
